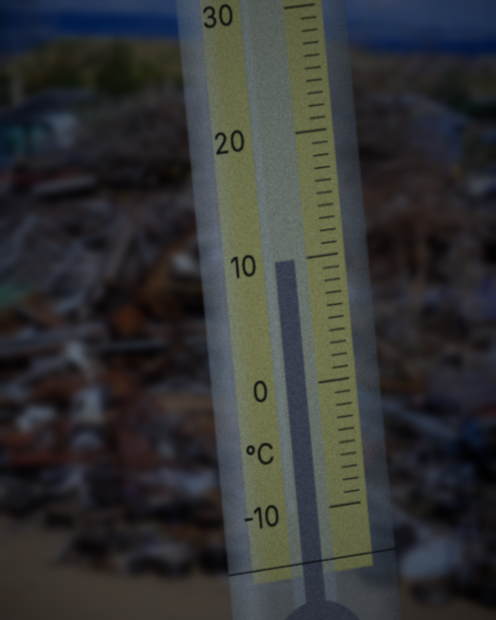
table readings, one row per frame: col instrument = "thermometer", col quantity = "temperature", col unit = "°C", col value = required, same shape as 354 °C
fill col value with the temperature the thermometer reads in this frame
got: 10 °C
